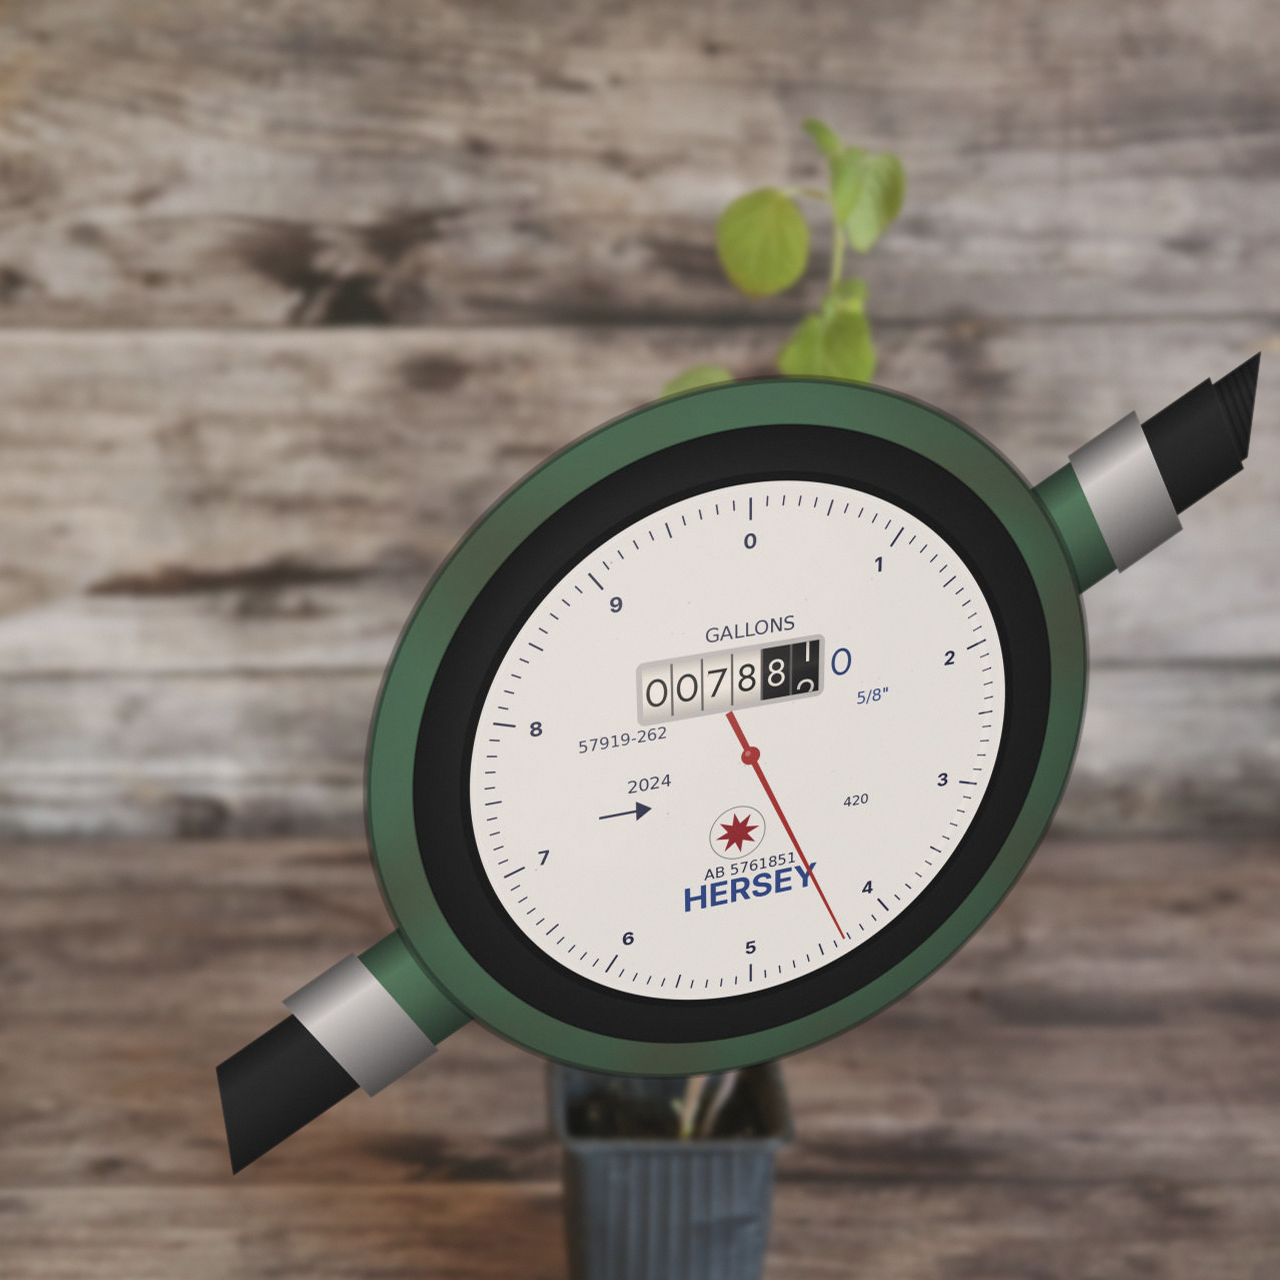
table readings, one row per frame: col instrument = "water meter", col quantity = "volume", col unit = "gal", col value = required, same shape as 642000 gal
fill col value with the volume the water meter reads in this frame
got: 78814.3 gal
